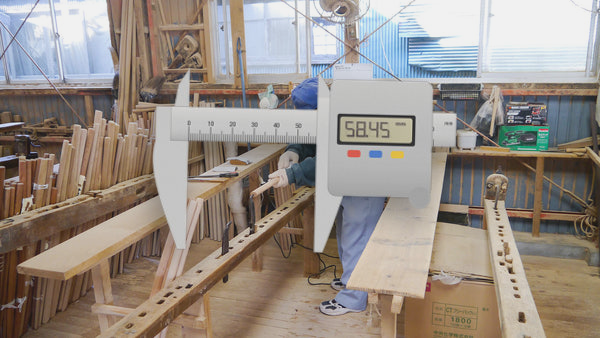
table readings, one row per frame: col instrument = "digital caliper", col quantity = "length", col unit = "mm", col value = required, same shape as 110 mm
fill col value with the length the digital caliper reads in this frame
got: 58.45 mm
